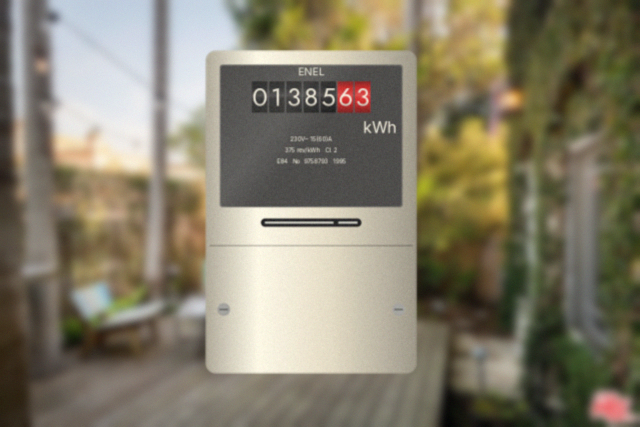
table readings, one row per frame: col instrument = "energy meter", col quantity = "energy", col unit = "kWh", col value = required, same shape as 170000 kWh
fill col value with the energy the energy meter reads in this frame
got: 1385.63 kWh
